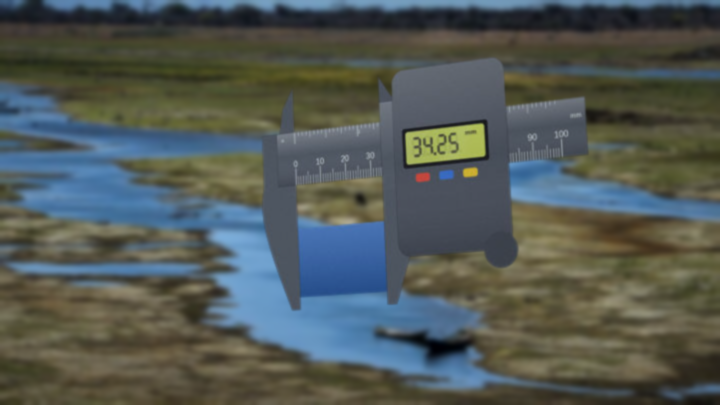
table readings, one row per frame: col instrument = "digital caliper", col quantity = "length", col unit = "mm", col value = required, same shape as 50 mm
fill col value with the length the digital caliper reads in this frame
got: 34.25 mm
